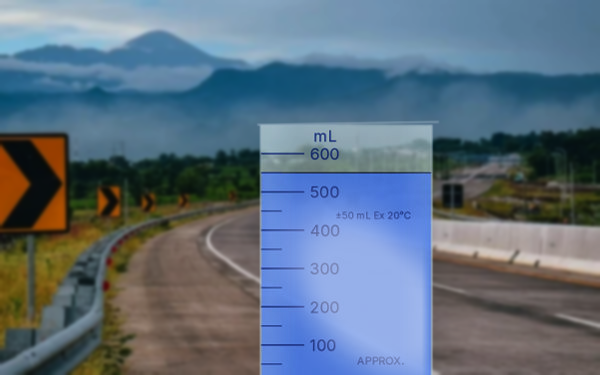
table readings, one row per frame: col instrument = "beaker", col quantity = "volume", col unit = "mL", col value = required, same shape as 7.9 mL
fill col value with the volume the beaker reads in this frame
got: 550 mL
